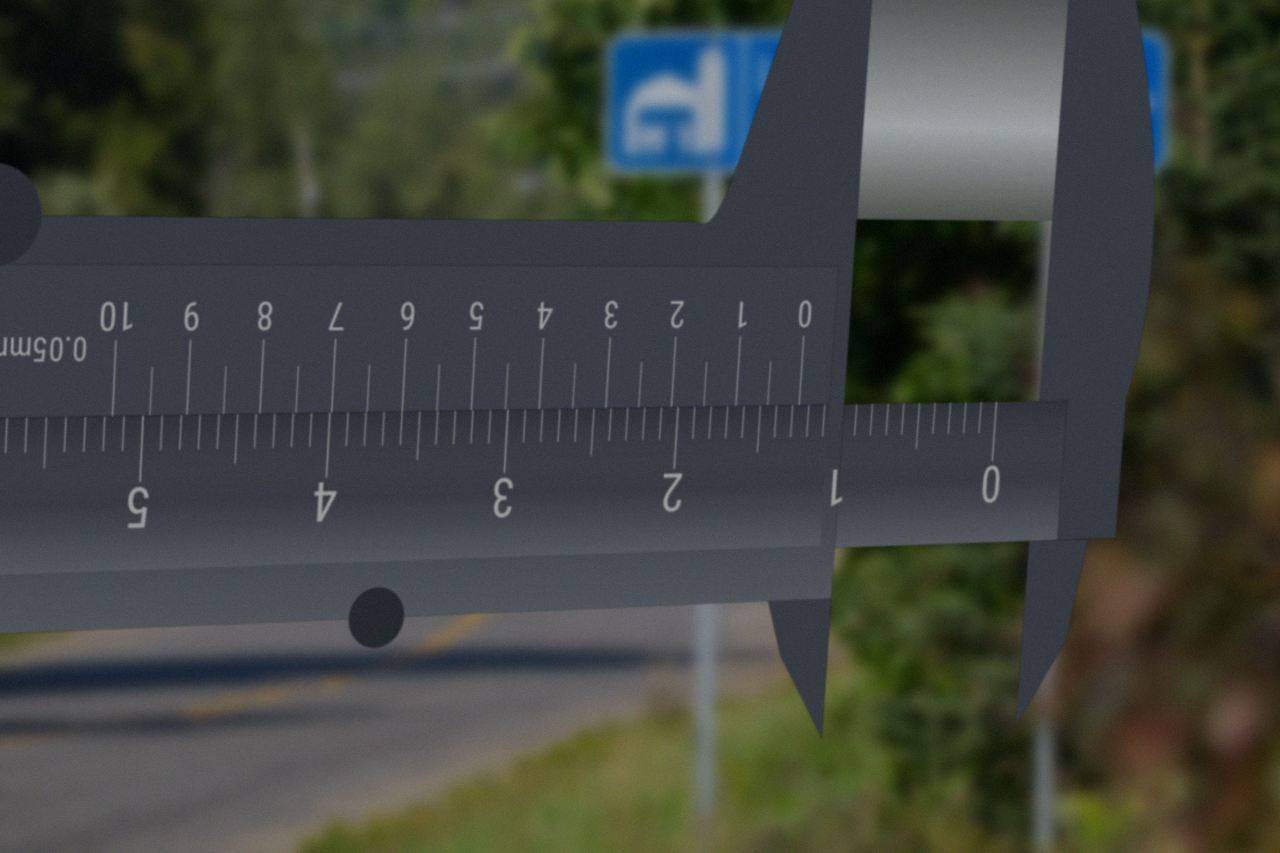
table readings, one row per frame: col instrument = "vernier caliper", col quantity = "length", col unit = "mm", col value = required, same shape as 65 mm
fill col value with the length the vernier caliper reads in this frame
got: 12.6 mm
